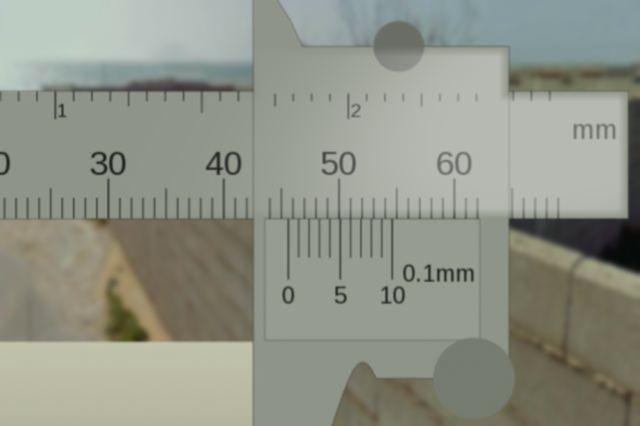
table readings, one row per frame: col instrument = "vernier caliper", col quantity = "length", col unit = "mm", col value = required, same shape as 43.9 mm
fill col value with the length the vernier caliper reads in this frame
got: 45.6 mm
